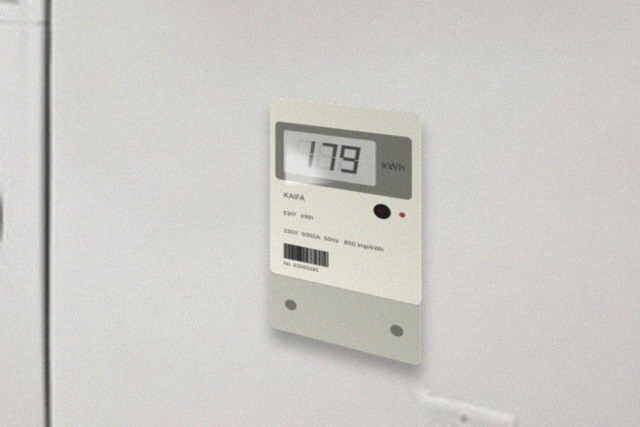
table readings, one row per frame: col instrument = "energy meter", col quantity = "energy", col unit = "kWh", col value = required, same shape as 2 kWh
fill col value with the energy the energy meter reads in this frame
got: 179 kWh
